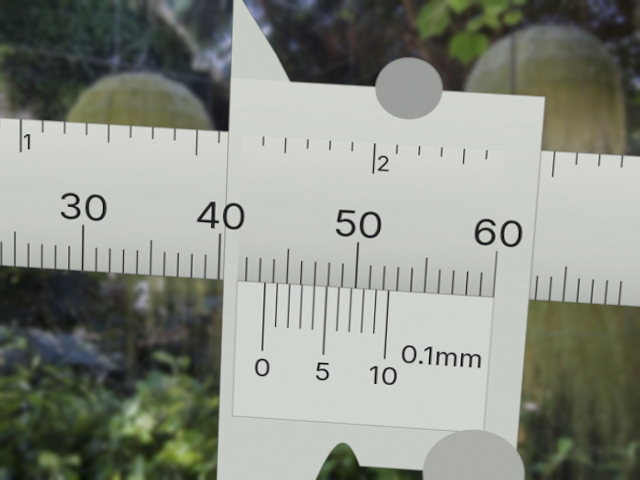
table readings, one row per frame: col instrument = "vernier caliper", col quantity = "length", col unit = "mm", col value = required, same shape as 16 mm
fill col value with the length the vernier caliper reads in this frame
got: 43.4 mm
